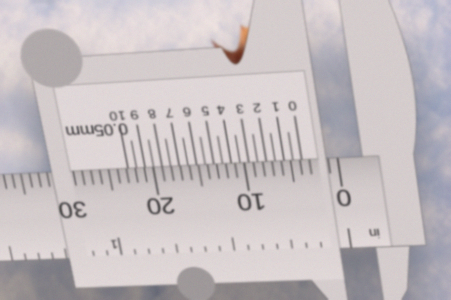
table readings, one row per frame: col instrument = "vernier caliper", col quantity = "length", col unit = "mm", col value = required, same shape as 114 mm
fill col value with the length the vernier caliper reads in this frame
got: 3.8 mm
